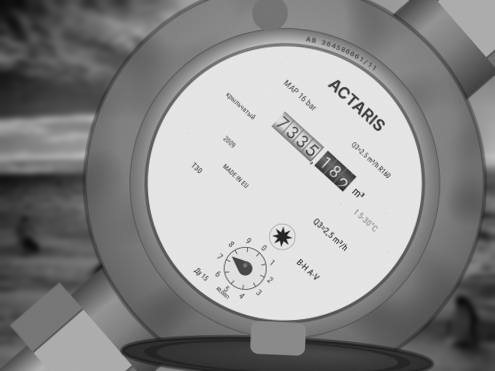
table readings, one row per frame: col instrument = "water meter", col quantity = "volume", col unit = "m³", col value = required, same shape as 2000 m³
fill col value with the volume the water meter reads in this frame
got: 7335.1817 m³
